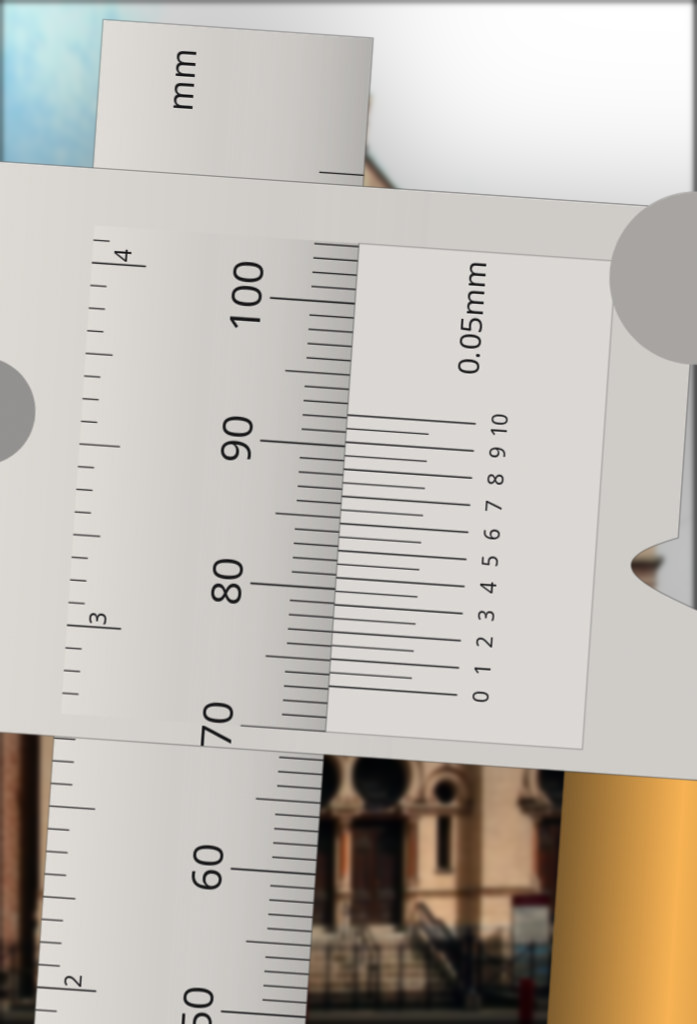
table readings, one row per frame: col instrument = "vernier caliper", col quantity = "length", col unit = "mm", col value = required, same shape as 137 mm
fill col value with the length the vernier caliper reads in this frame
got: 73.2 mm
